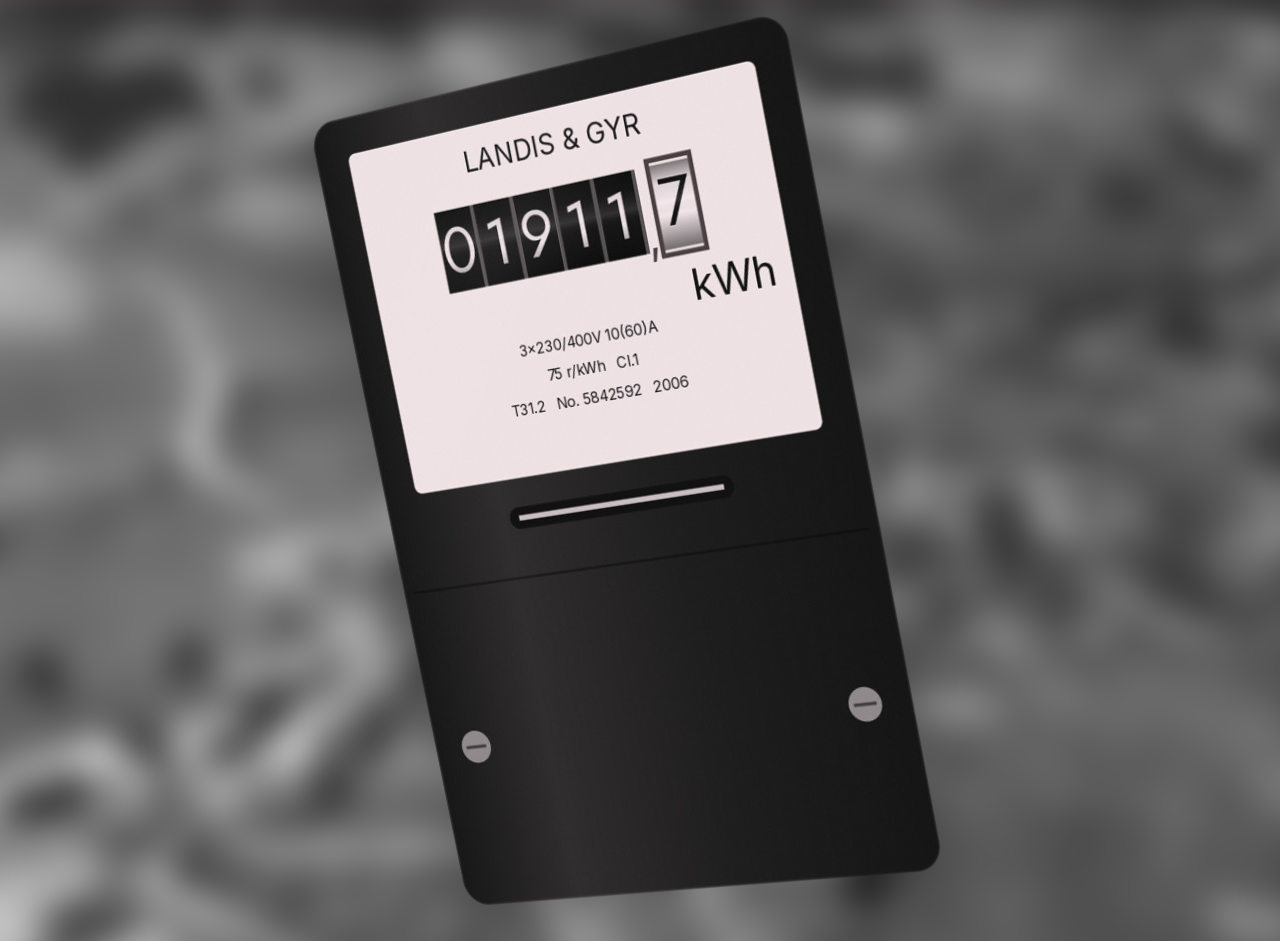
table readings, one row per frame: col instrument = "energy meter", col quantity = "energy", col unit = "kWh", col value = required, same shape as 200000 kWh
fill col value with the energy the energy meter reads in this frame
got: 1911.7 kWh
